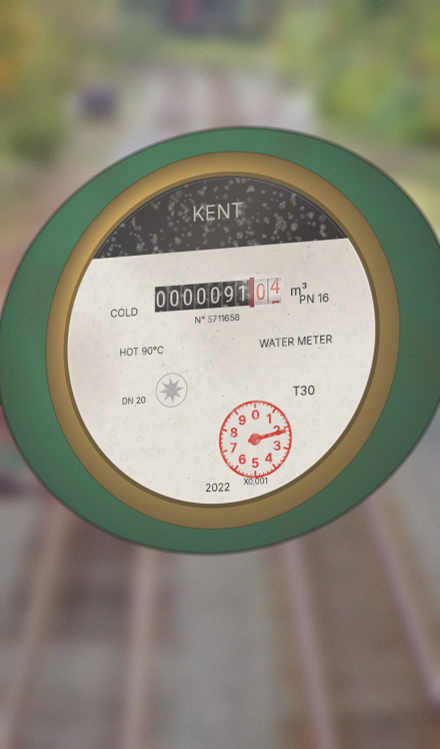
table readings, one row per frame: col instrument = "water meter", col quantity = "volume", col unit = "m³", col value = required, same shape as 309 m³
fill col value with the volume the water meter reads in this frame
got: 91.042 m³
